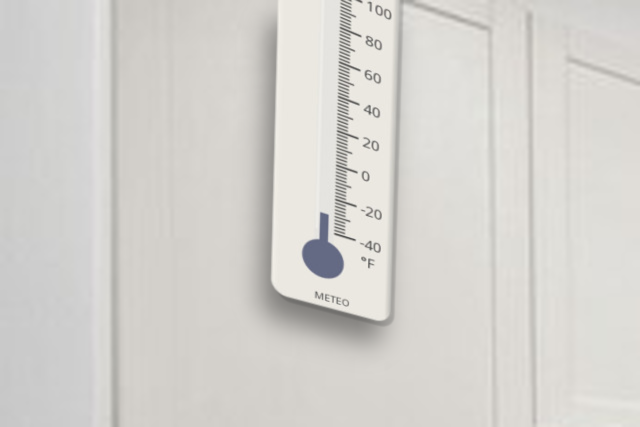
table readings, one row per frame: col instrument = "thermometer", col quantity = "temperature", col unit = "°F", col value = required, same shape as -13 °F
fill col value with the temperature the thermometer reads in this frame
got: -30 °F
